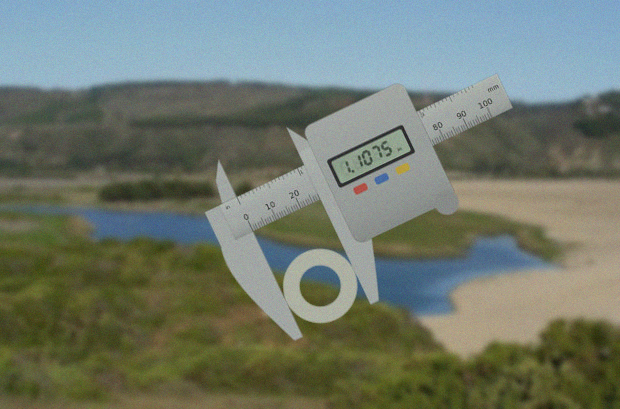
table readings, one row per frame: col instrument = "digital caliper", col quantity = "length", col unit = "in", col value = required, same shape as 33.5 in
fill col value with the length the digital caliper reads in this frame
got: 1.1075 in
